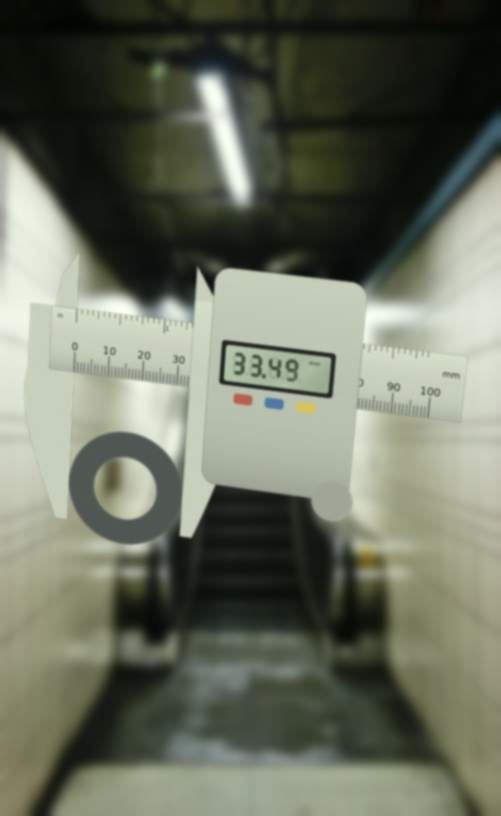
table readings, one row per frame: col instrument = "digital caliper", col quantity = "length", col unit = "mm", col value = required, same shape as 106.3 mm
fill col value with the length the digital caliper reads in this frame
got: 33.49 mm
